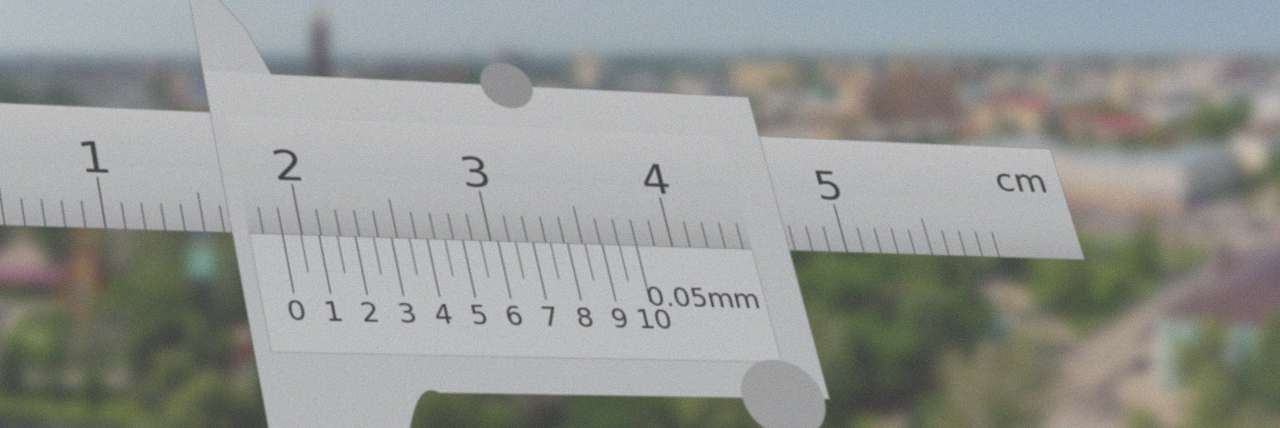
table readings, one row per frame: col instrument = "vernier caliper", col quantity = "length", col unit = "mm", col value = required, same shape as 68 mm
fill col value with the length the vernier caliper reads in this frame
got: 19.0 mm
